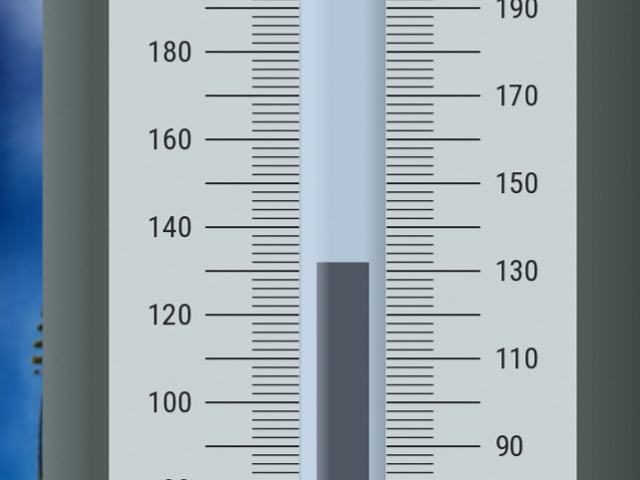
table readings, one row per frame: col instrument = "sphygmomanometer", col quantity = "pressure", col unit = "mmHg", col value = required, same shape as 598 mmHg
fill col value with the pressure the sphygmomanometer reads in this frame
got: 132 mmHg
